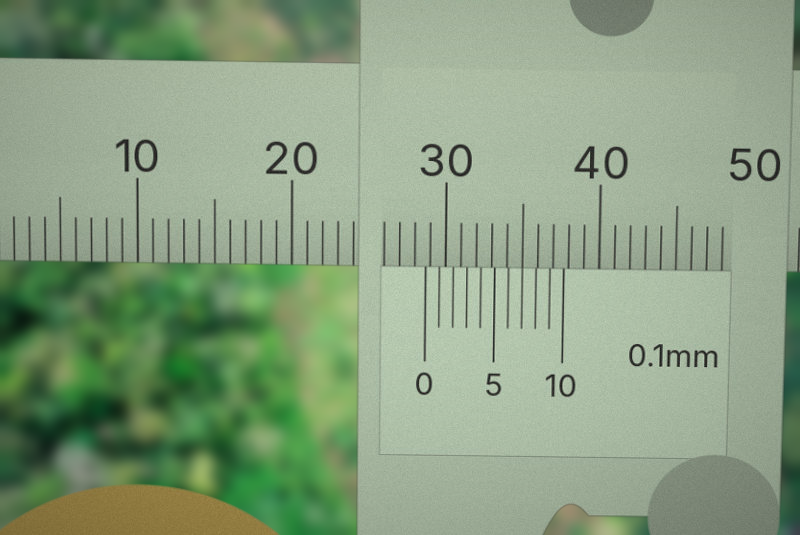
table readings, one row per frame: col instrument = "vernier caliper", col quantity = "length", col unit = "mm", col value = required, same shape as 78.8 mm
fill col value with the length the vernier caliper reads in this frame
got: 28.7 mm
